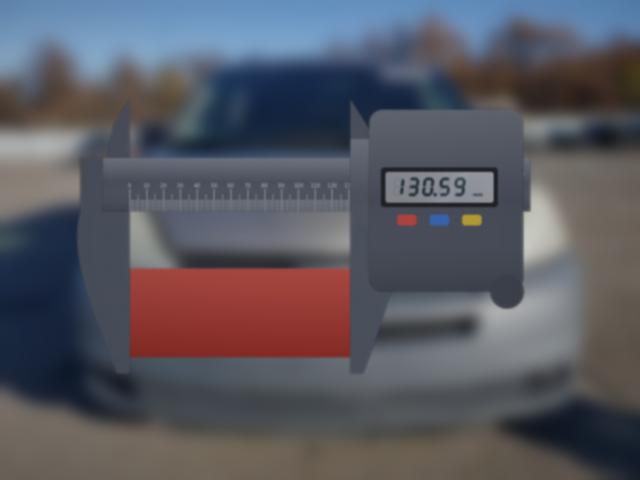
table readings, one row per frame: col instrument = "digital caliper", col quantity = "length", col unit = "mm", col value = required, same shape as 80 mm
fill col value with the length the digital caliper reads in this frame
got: 130.59 mm
